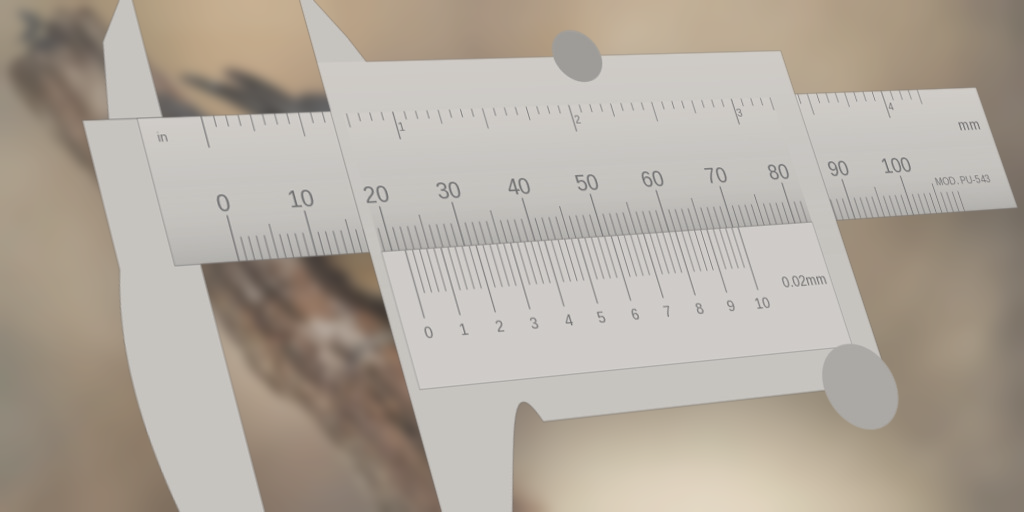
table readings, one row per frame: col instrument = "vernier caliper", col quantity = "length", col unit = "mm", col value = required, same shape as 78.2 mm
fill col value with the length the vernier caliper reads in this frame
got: 21.8 mm
